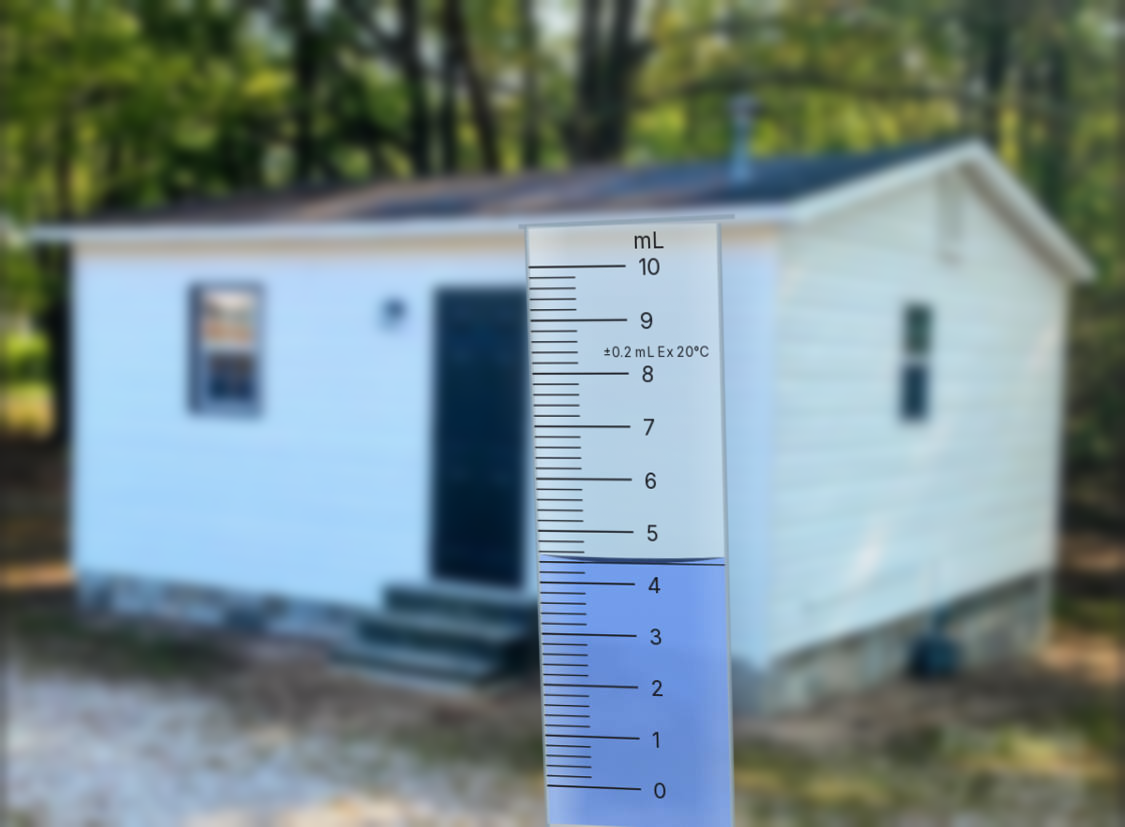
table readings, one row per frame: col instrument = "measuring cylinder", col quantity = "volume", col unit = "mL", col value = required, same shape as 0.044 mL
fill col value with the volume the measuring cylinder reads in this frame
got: 4.4 mL
